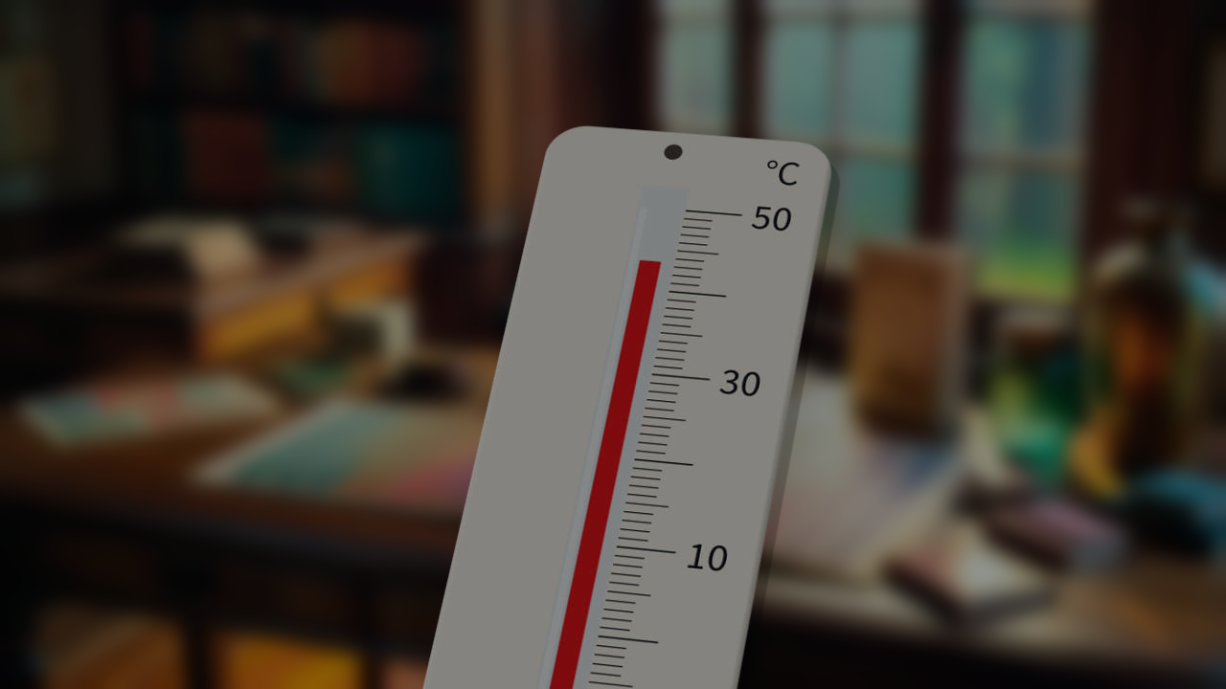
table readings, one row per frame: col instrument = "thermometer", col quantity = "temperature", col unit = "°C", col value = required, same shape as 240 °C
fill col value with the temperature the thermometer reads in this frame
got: 43.5 °C
